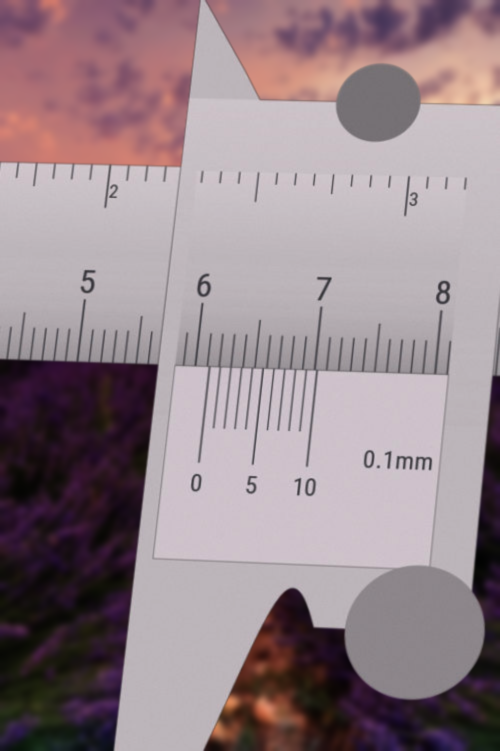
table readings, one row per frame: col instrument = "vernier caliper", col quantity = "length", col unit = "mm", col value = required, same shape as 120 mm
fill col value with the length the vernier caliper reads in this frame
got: 61.2 mm
